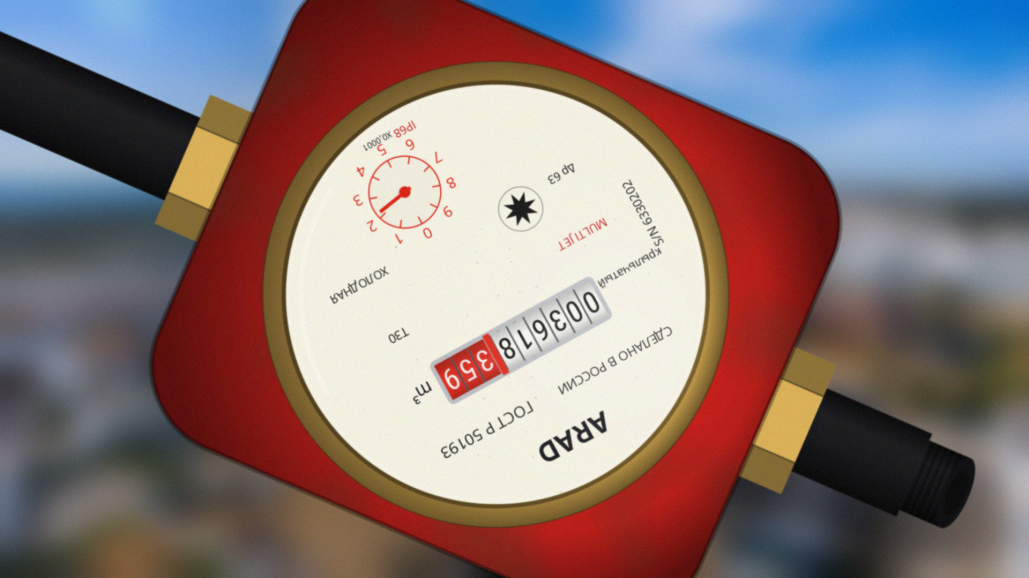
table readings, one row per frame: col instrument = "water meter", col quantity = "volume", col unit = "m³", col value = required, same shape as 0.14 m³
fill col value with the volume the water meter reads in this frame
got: 3618.3592 m³
